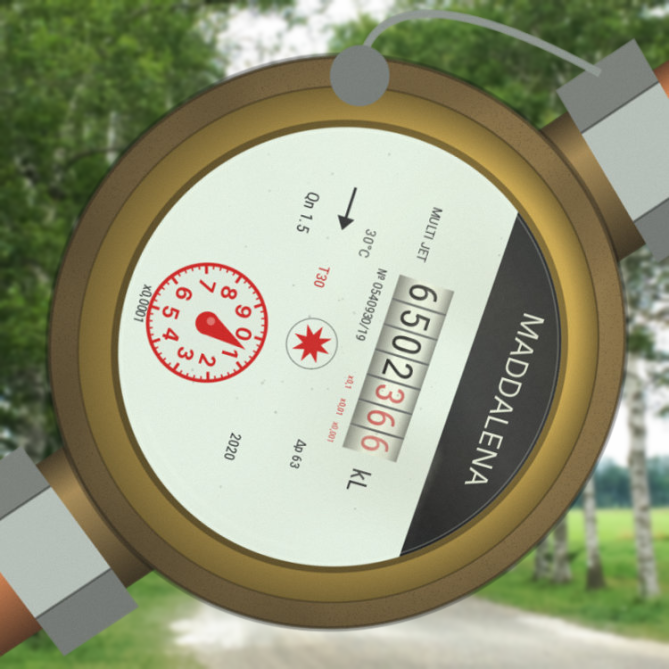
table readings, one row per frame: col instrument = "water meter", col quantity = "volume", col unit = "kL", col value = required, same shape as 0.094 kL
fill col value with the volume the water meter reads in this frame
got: 6502.3660 kL
